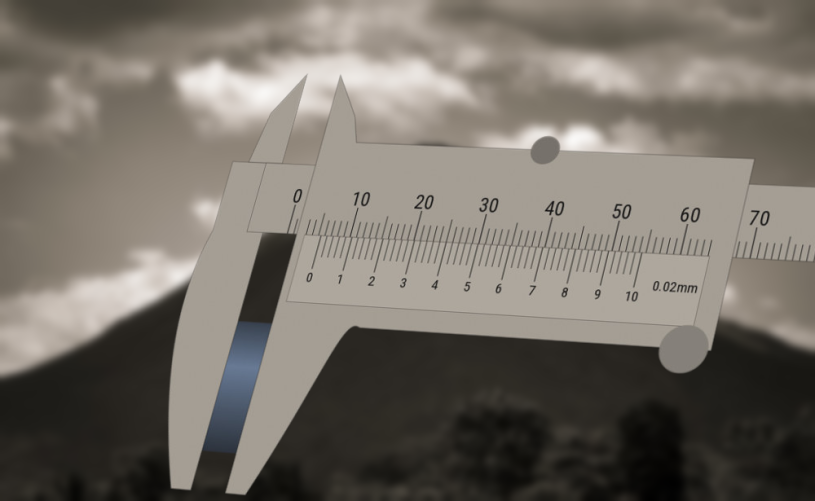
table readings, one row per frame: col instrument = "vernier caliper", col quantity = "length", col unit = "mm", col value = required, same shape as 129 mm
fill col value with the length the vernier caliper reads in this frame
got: 5.4 mm
